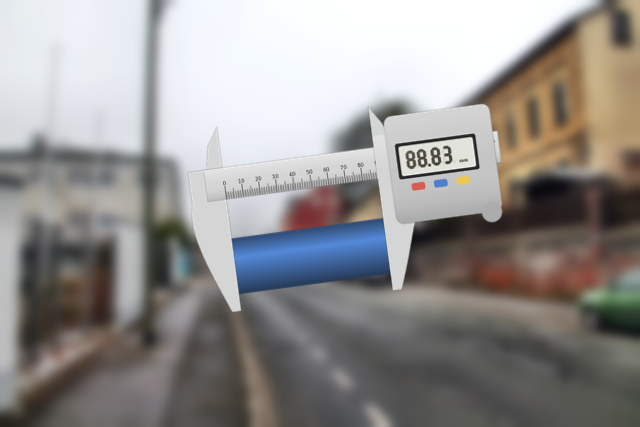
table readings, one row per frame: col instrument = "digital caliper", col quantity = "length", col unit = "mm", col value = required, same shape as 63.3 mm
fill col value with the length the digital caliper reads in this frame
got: 88.83 mm
